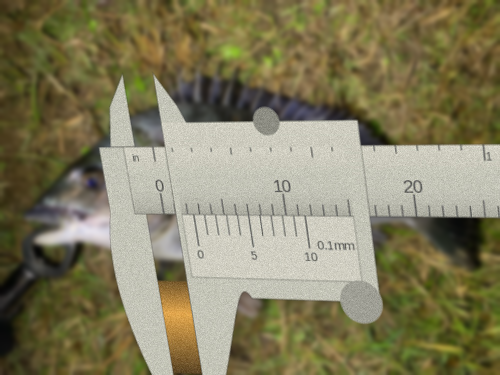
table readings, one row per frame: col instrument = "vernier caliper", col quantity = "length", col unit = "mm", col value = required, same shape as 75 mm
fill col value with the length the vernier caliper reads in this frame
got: 2.5 mm
